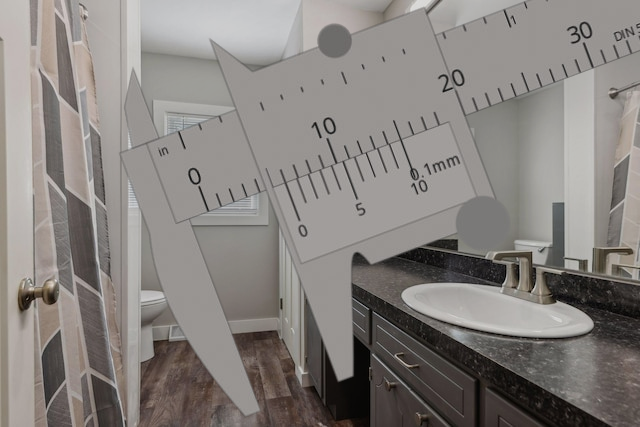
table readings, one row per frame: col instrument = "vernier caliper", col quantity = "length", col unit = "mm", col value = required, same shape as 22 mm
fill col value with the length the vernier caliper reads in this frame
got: 6.0 mm
